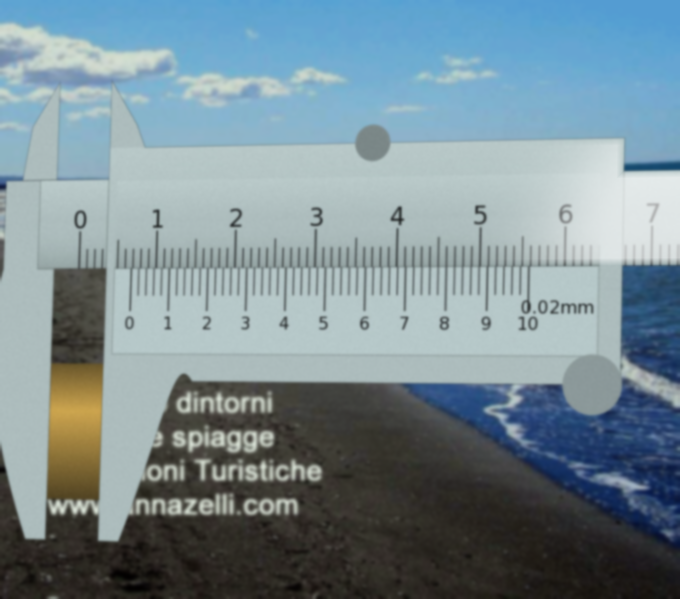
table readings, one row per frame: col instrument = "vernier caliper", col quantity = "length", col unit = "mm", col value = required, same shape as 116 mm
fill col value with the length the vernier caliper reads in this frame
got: 6.8 mm
